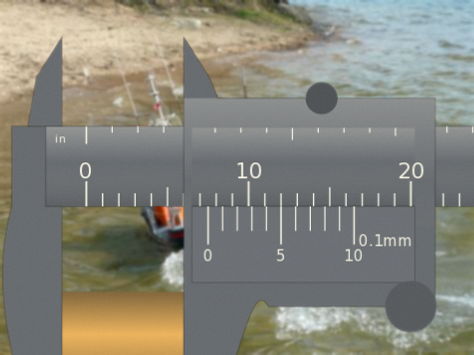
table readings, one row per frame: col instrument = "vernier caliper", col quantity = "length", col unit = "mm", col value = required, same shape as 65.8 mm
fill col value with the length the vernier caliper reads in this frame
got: 7.5 mm
